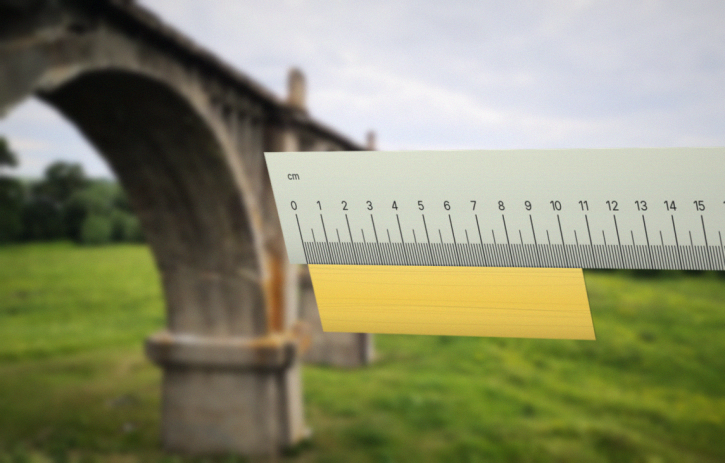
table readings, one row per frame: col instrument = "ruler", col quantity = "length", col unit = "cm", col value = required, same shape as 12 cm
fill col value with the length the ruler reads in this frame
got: 10.5 cm
